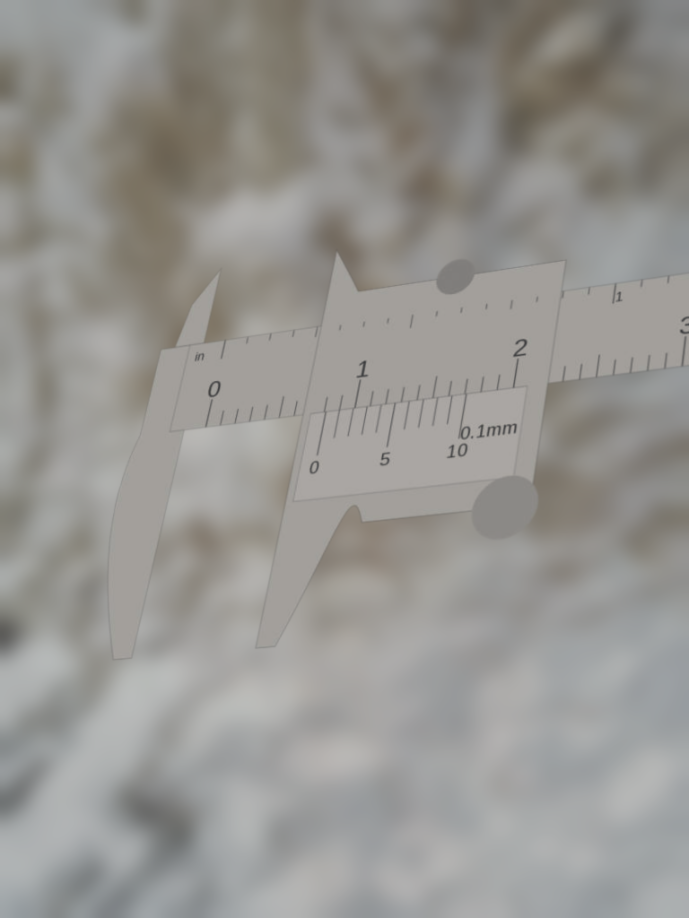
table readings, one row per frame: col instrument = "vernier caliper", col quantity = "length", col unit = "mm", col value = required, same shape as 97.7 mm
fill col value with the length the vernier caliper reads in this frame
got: 8.1 mm
